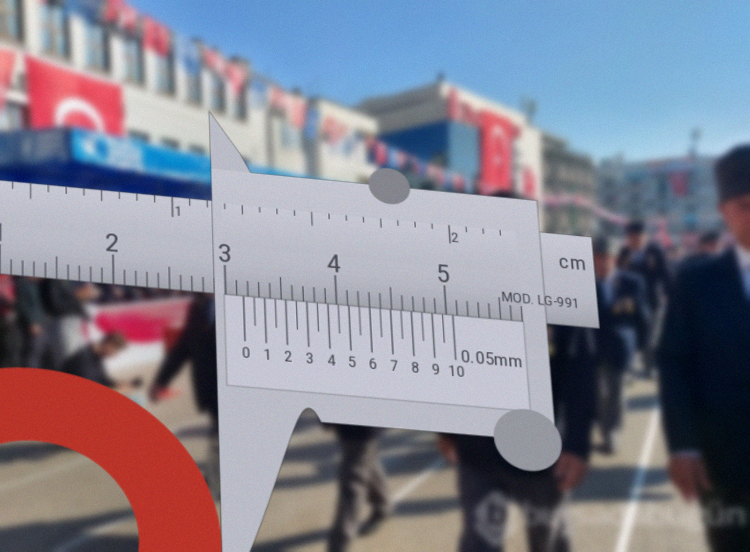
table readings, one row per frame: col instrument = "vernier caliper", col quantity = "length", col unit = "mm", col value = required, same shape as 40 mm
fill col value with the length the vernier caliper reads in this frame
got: 31.6 mm
